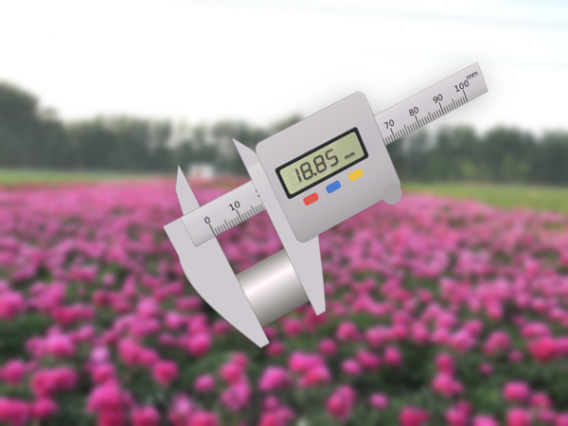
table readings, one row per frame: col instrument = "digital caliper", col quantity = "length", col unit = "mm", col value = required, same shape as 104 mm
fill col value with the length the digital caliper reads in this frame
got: 18.85 mm
